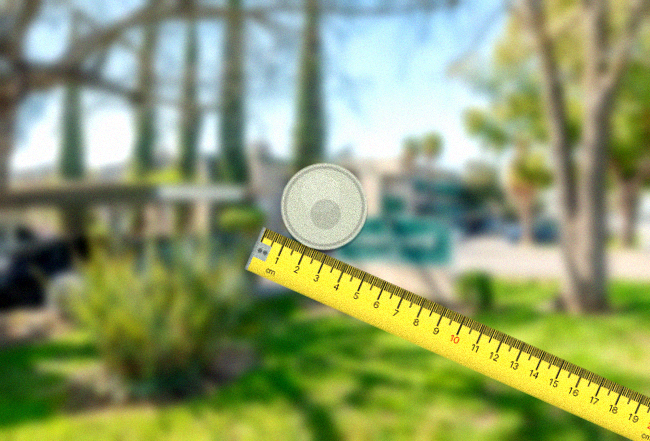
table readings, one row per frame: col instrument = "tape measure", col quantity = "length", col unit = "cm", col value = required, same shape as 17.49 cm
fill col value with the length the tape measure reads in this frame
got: 4 cm
